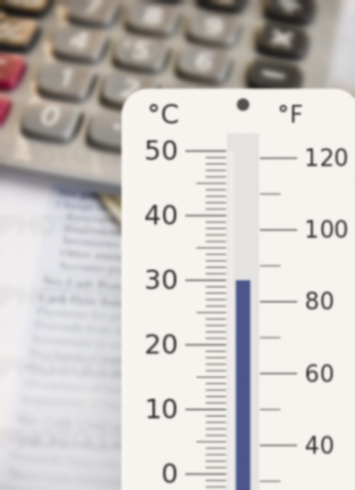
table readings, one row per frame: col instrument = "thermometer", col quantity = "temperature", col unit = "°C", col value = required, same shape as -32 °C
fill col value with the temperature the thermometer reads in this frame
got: 30 °C
